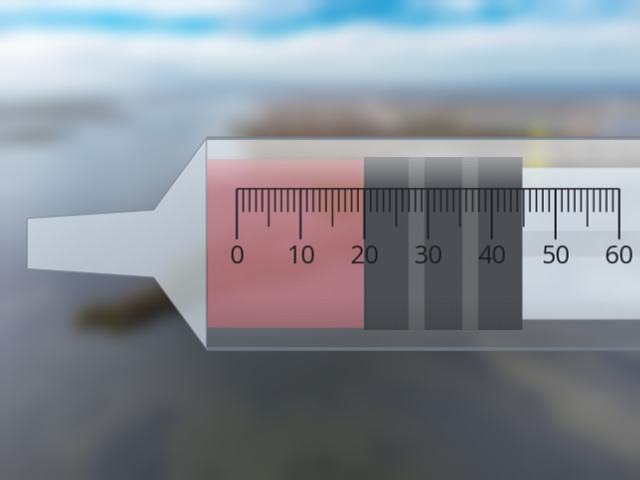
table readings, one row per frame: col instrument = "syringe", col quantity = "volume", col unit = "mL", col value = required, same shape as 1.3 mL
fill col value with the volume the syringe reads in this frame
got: 20 mL
